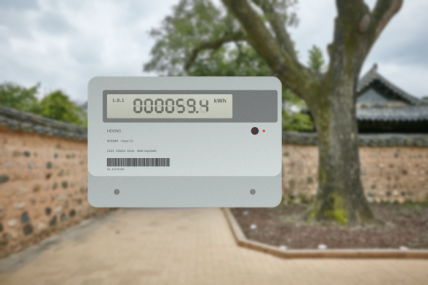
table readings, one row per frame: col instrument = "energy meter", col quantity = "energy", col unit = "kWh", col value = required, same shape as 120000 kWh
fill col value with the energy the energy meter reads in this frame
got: 59.4 kWh
